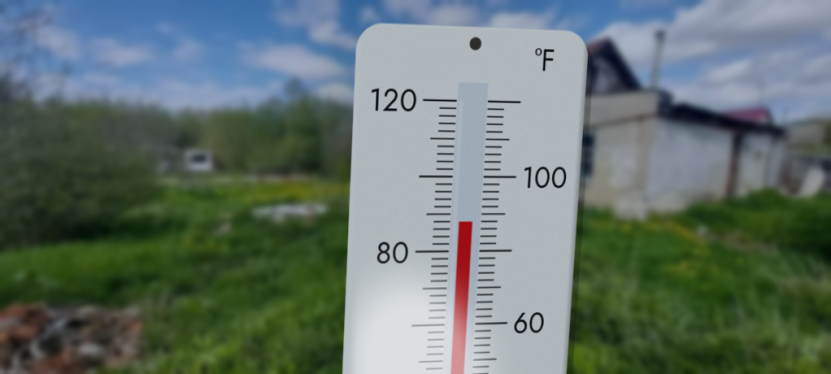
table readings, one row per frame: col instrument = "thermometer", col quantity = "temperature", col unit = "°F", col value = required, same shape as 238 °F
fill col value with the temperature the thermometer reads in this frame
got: 88 °F
